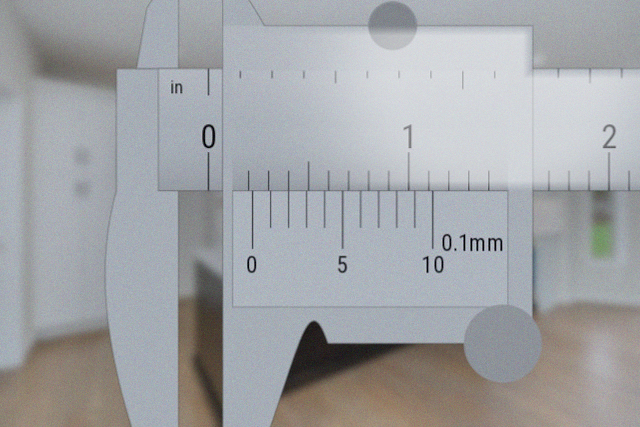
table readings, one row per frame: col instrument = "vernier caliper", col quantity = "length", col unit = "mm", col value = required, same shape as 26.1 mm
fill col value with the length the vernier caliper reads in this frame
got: 2.2 mm
